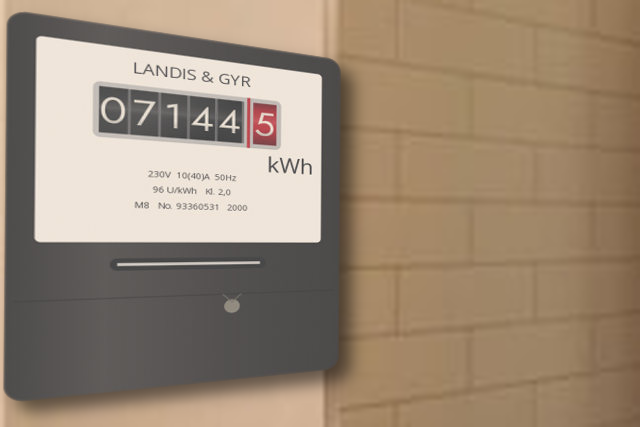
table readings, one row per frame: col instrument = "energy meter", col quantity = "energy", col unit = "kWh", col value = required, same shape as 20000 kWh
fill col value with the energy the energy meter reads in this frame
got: 7144.5 kWh
